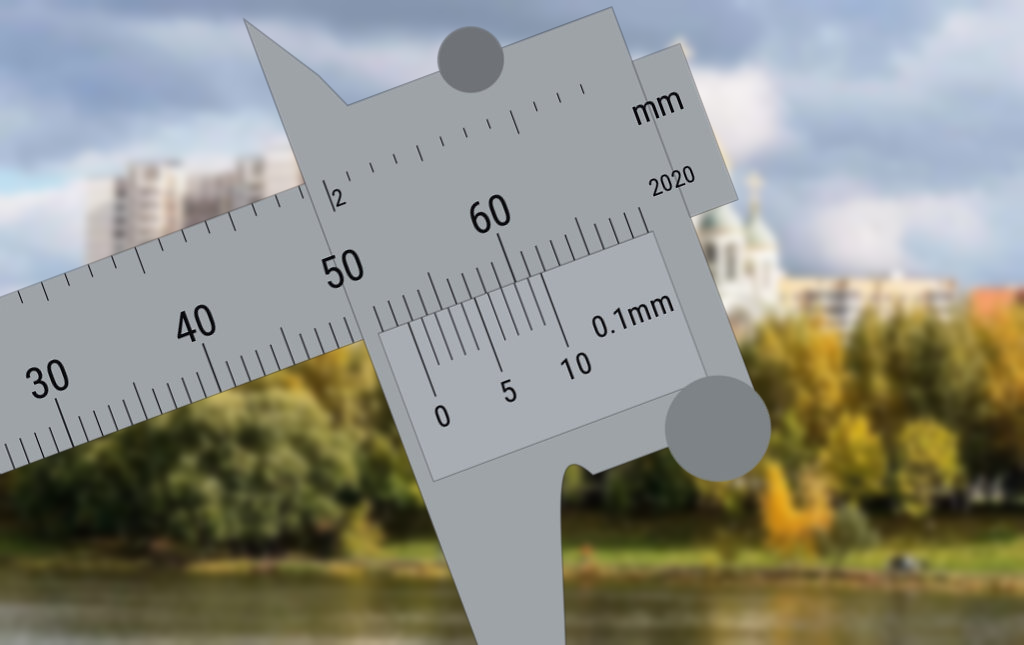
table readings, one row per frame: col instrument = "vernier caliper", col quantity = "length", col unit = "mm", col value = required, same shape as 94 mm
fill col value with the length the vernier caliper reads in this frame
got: 52.7 mm
